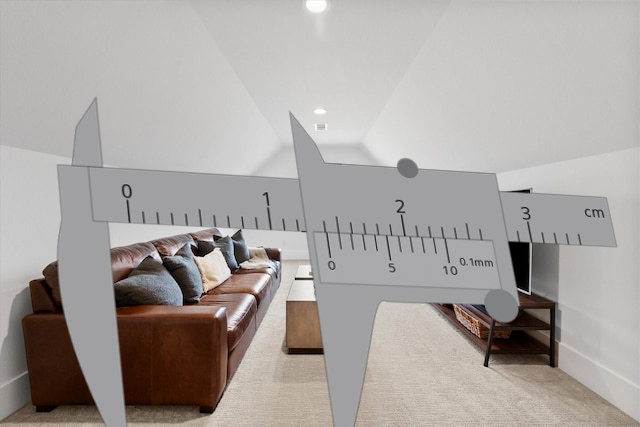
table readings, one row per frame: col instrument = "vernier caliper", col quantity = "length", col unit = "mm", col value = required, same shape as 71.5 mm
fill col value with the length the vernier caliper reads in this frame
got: 14.1 mm
